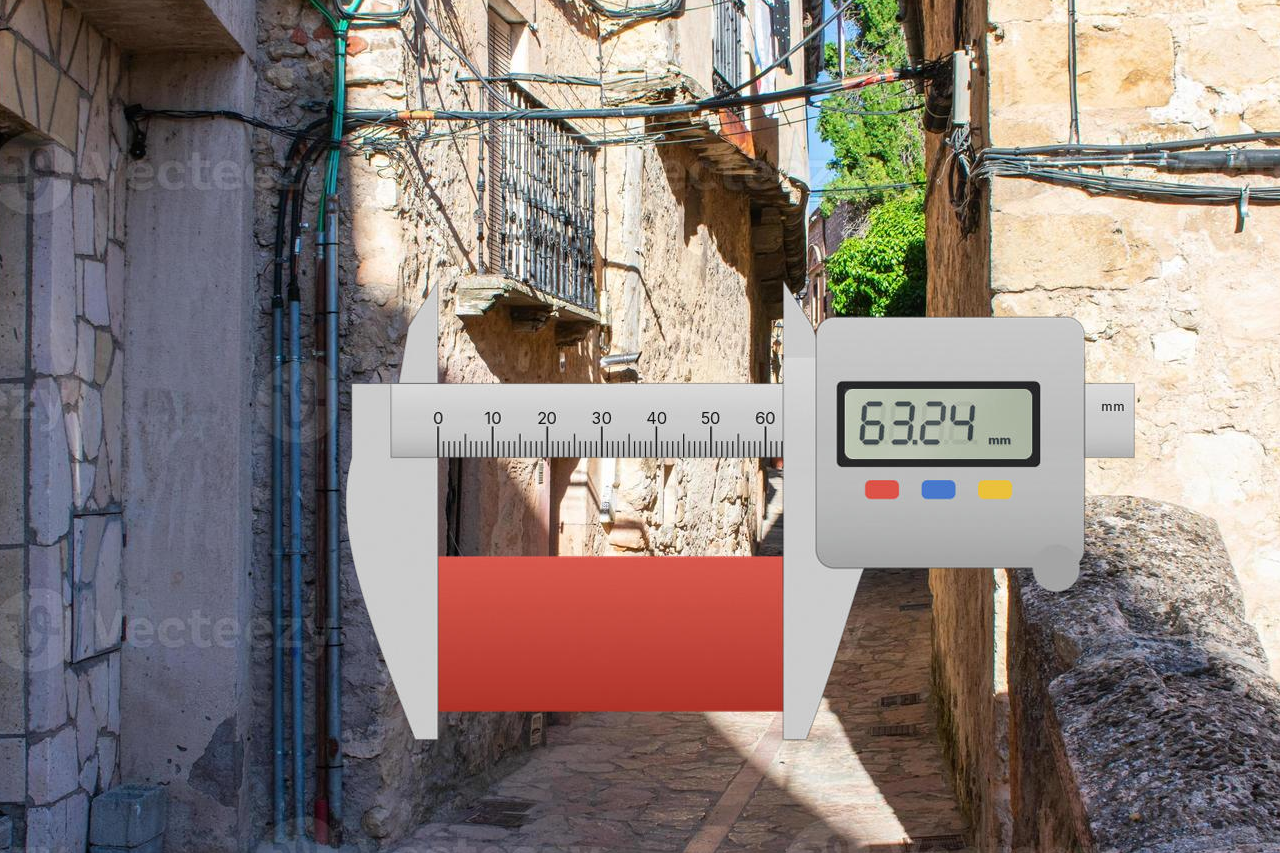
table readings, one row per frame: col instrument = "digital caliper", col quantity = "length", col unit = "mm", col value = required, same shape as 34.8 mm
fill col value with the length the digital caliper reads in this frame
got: 63.24 mm
